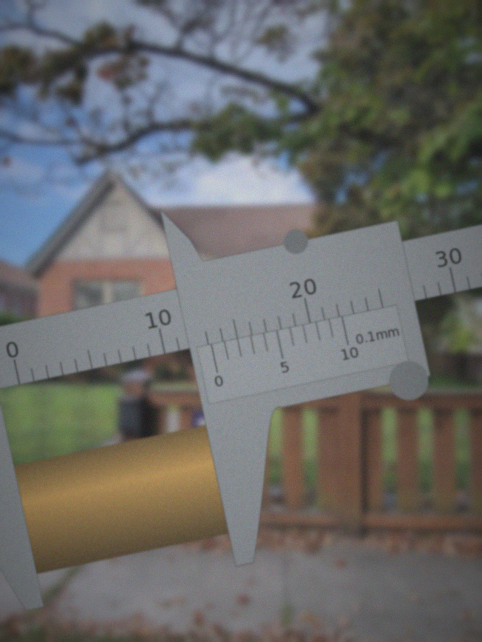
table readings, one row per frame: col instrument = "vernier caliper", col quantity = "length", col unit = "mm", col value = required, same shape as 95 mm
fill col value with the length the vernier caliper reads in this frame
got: 13.2 mm
